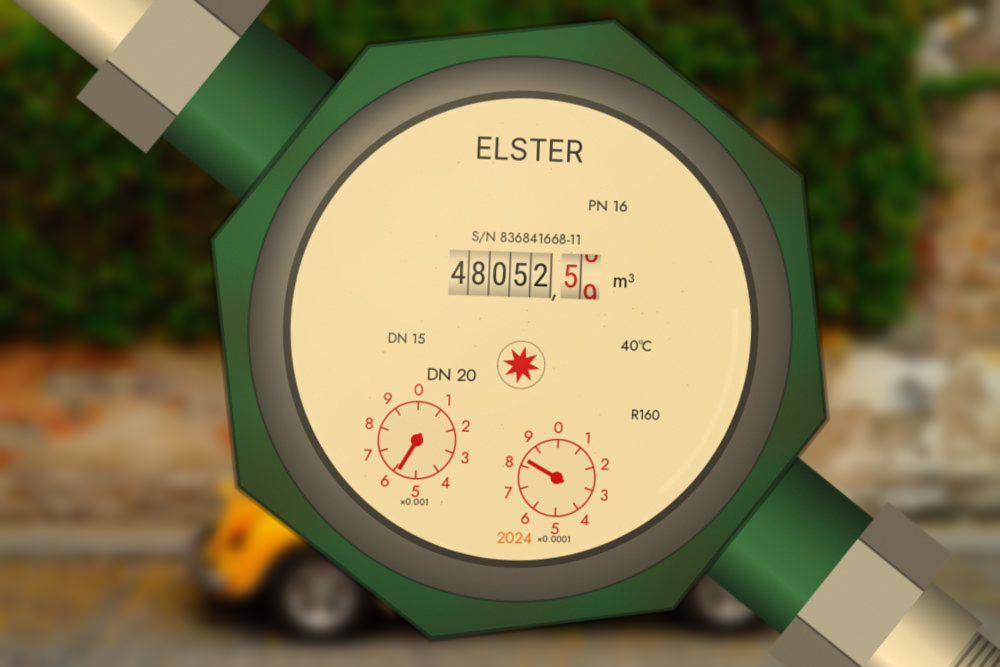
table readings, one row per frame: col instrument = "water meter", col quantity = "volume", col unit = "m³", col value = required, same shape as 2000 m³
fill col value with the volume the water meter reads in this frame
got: 48052.5858 m³
